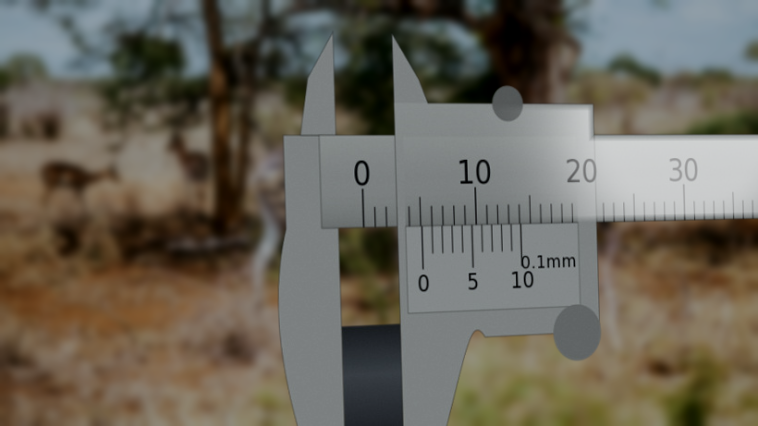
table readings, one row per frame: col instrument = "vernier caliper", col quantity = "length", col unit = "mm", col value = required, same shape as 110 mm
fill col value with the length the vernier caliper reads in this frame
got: 5.1 mm
